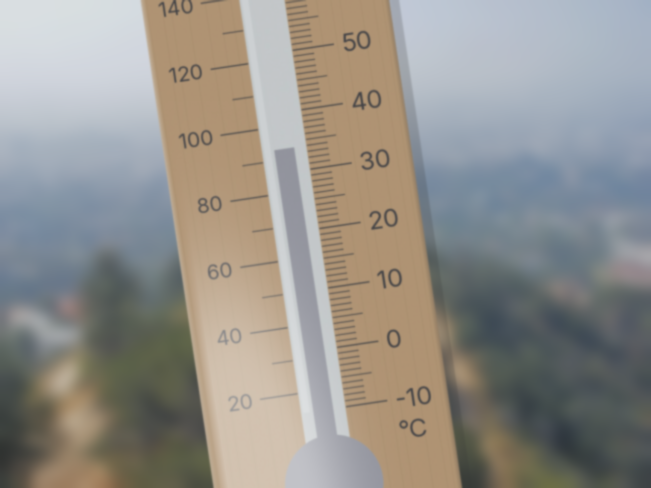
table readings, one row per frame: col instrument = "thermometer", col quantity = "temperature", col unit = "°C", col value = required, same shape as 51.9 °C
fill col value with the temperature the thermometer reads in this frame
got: 34 °C
